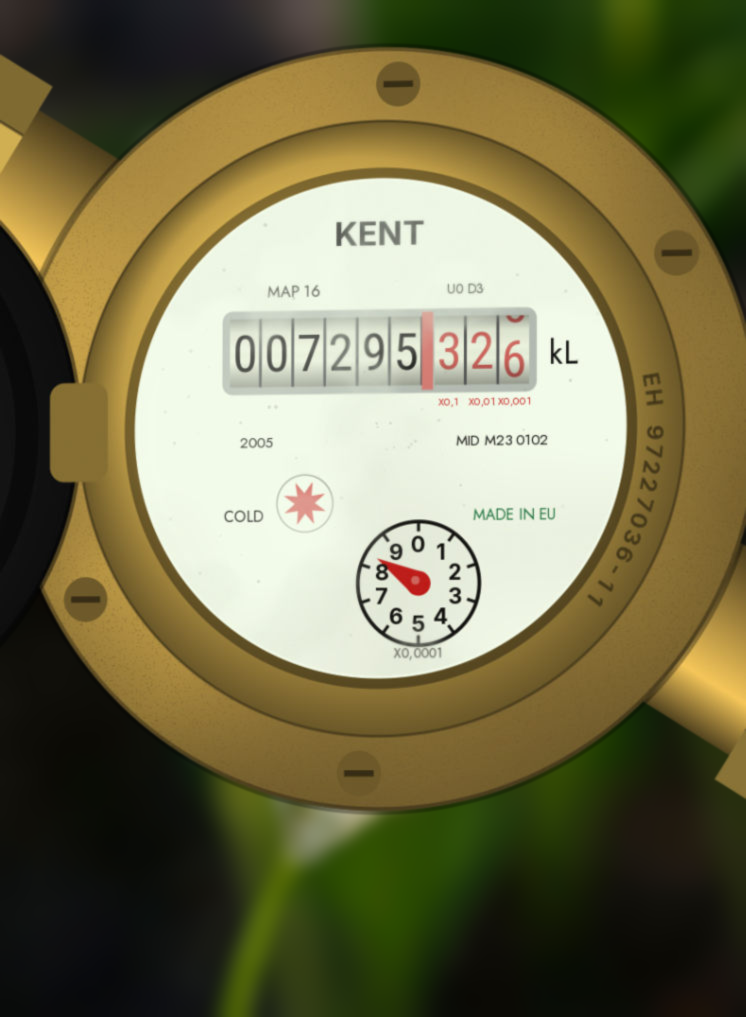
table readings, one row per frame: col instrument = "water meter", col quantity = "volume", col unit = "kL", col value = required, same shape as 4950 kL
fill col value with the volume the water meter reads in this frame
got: 7295.3258 kL
